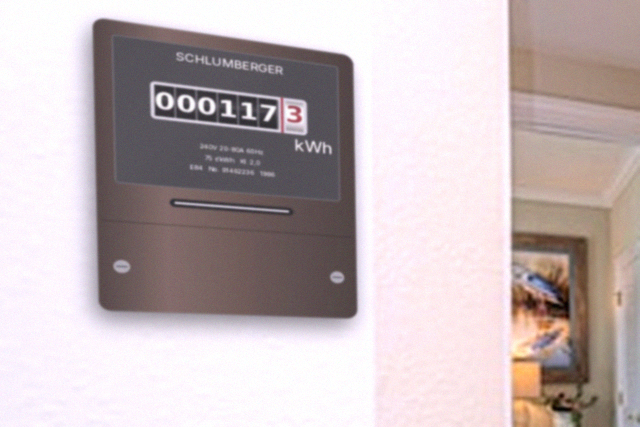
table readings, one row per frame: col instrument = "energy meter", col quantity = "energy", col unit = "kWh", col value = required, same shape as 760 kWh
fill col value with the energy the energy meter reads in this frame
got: 117.3 kWh
